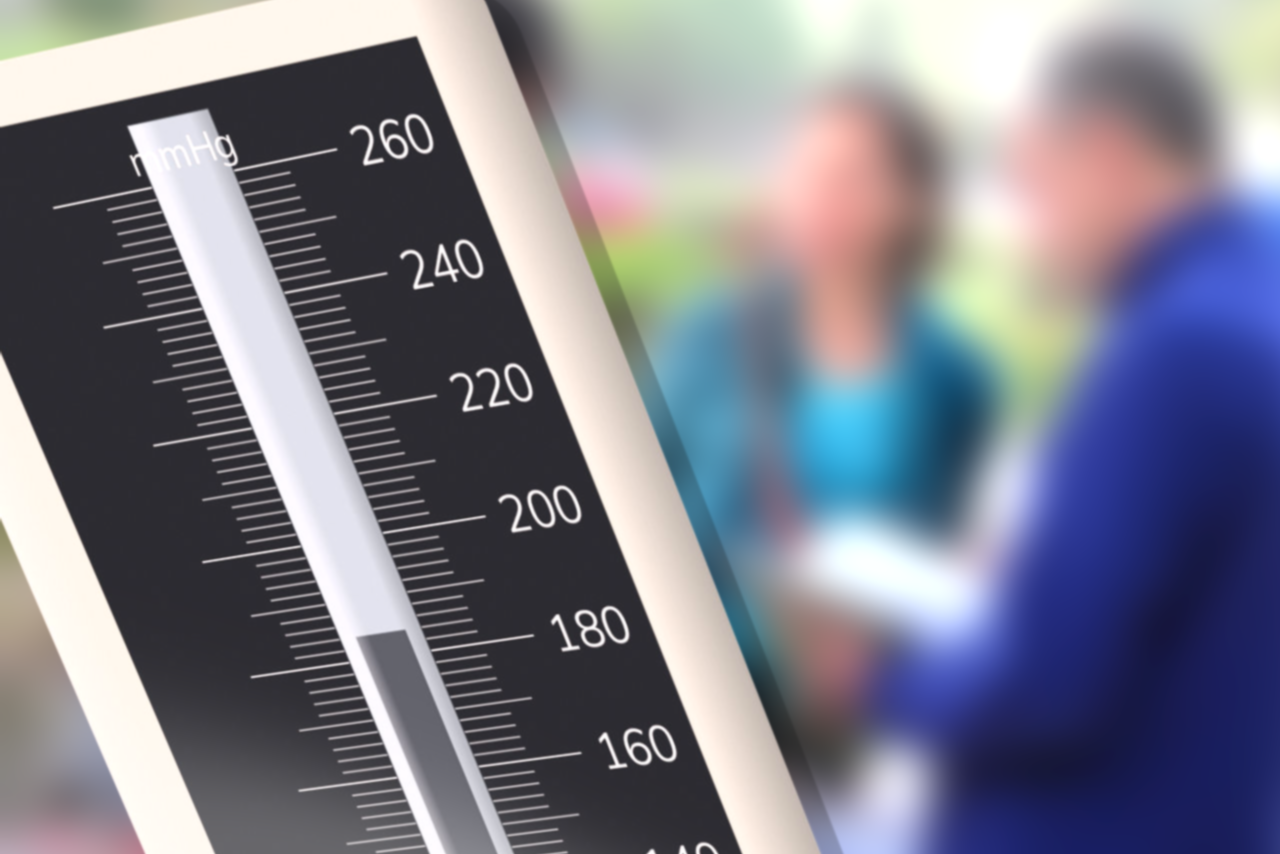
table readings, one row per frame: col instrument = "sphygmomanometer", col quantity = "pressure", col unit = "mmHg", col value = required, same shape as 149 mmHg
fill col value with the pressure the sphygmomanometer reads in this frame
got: 184 mmHg
